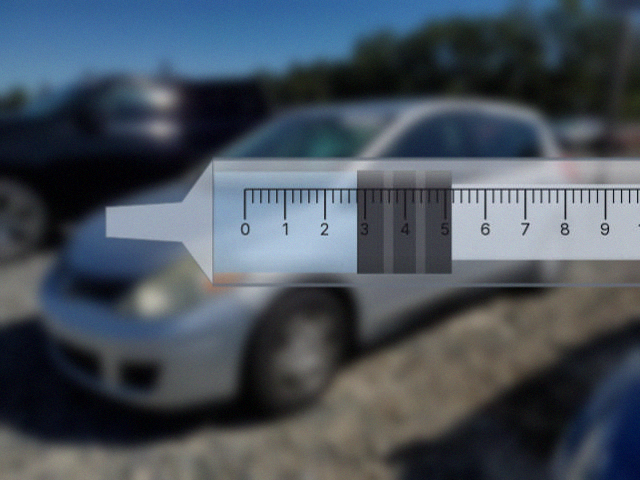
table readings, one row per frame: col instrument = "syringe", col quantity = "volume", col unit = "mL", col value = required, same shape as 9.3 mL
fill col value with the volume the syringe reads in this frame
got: 2.8 mL
